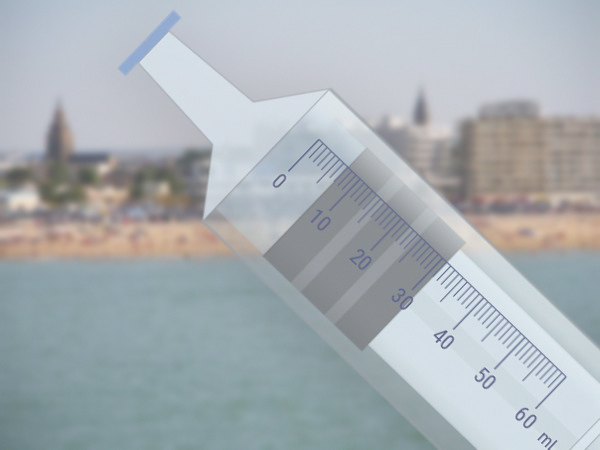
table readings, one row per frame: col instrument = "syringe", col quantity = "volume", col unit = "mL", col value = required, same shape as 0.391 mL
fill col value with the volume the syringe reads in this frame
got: 7 mL
